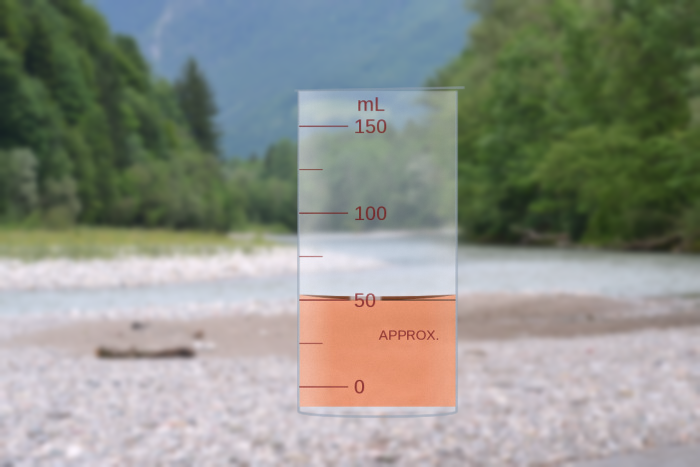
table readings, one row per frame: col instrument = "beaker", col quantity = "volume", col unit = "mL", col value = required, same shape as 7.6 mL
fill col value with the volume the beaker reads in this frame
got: 50 mL
